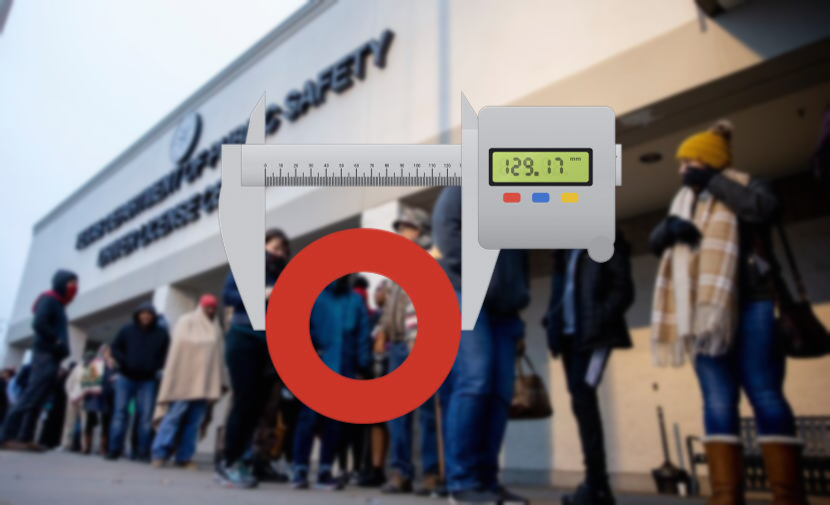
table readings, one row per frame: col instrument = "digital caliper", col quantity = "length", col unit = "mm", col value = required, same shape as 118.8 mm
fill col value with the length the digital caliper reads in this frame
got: 129.17 mm
